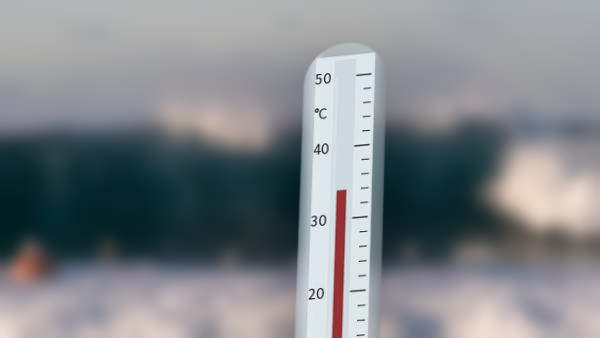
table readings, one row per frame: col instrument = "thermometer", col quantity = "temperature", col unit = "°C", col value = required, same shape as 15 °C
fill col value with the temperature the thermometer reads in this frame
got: 34 °C
